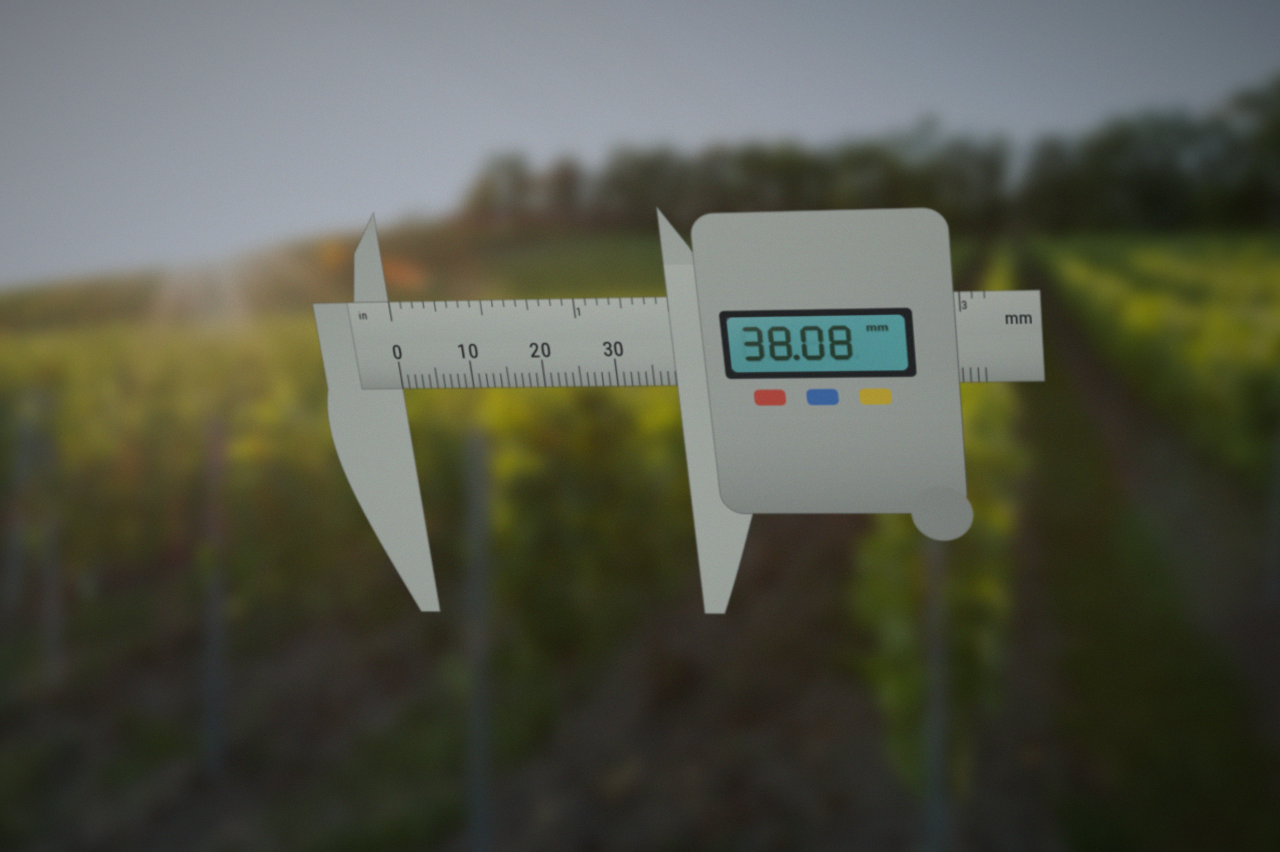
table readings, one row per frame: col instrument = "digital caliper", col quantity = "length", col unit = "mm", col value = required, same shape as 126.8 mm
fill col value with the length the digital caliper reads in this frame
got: 38.08 mm
